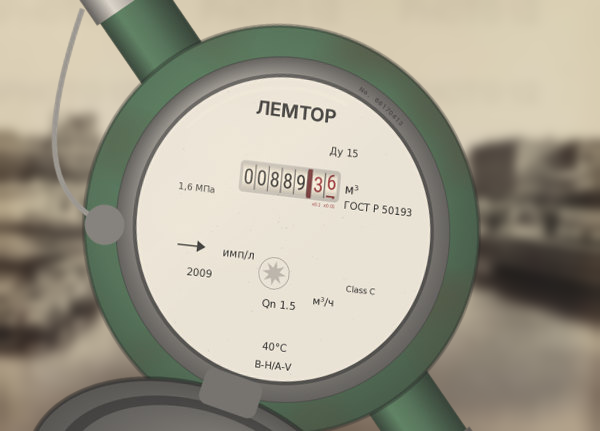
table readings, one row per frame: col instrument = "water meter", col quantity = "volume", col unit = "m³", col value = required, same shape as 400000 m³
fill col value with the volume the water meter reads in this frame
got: 889.36 m³
